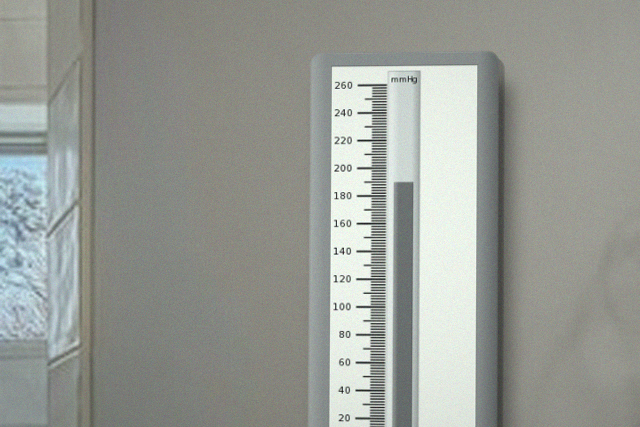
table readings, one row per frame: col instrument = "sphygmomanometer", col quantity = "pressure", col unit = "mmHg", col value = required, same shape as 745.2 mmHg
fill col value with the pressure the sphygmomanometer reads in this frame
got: 190 mmHg
